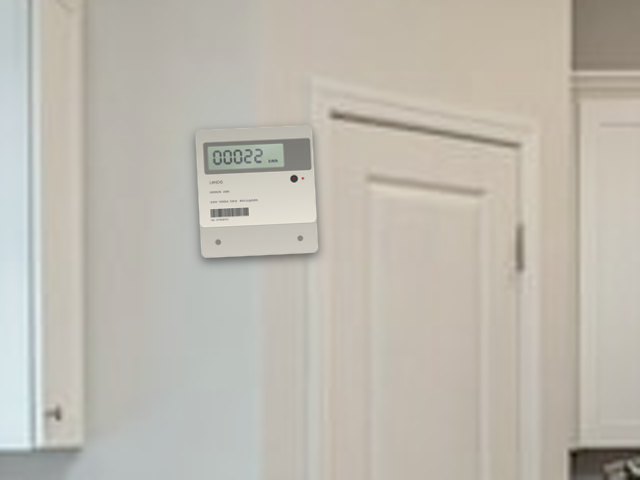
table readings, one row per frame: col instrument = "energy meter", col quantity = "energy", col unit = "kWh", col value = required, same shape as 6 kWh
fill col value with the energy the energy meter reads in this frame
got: 22 kWh
